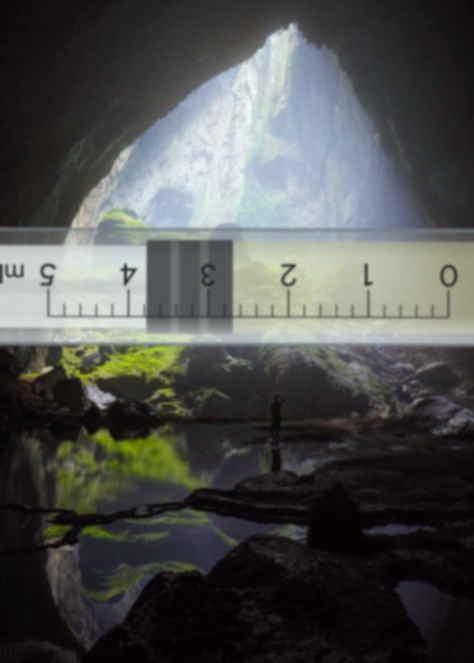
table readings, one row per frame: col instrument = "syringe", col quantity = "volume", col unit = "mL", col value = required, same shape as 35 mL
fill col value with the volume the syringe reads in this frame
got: 2.7 mL
